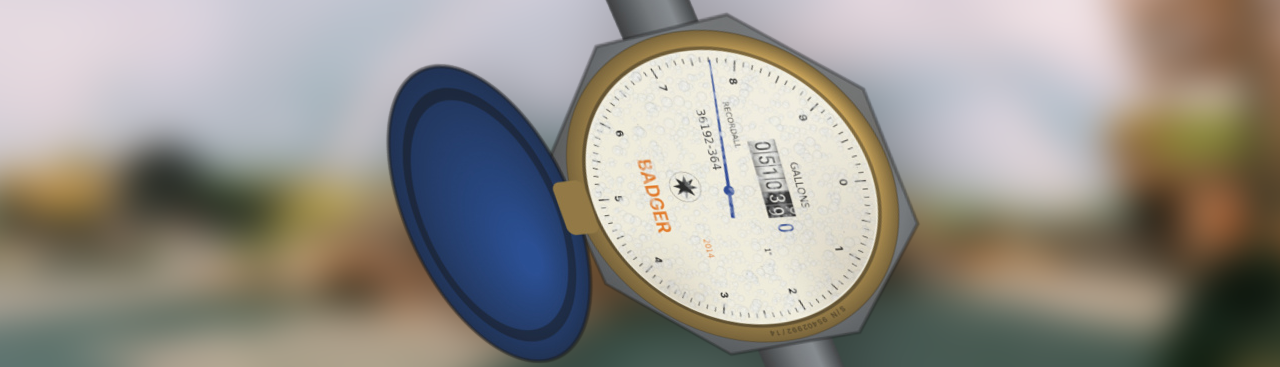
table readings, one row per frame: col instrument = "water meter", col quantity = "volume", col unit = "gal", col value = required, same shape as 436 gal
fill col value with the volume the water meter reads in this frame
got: 510387.7 gal
